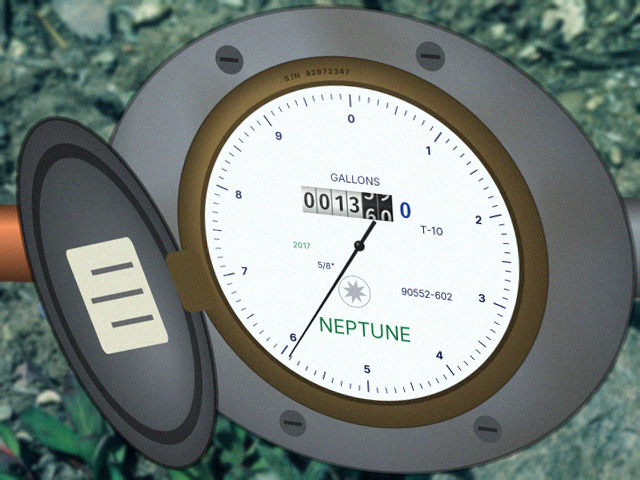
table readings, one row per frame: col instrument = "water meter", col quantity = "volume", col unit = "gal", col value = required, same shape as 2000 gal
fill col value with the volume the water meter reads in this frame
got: 13595.9 gal
